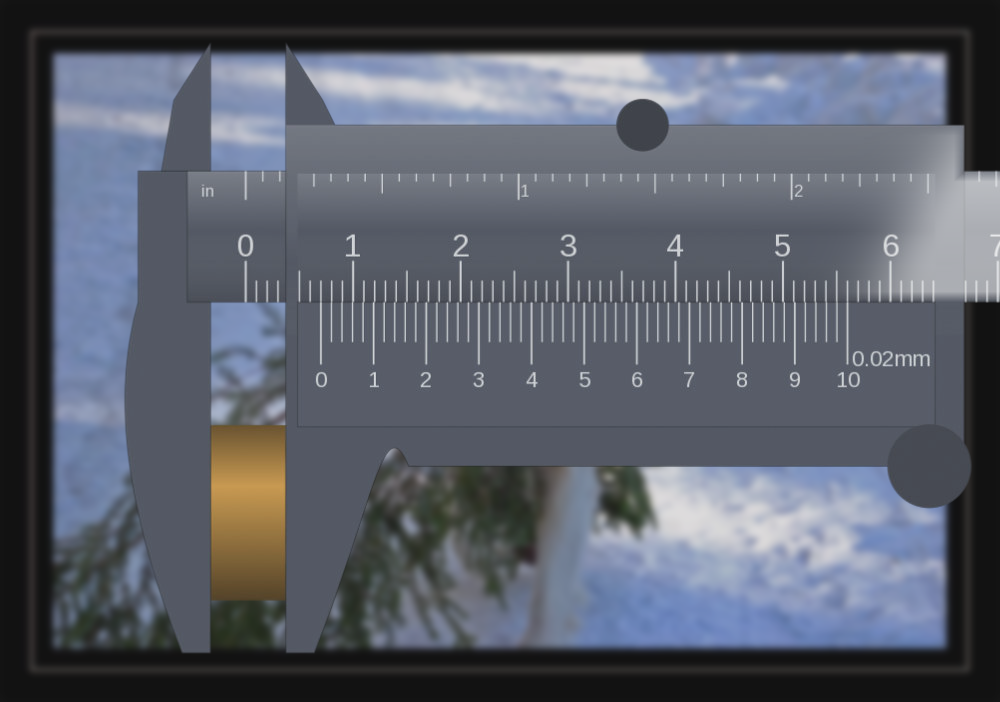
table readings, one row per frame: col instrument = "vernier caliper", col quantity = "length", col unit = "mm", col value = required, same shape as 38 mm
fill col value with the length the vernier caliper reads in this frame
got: 7.0 mm
